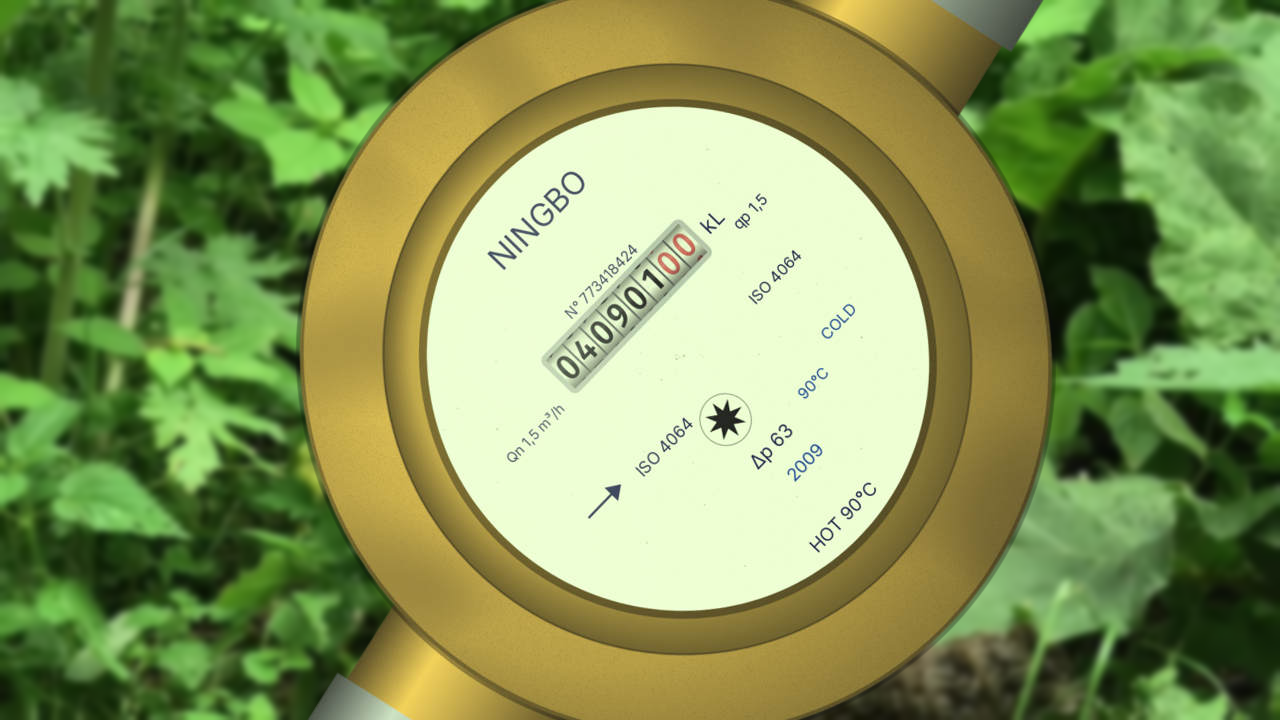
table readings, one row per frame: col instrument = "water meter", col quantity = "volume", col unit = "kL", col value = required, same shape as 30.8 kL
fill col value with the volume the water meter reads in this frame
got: 40901.00 kL
